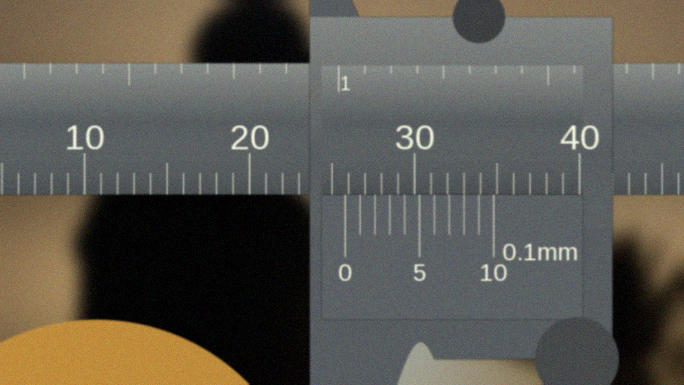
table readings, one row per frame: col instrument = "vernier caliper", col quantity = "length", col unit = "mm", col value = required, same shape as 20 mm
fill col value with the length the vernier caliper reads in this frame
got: 25.8 mm
